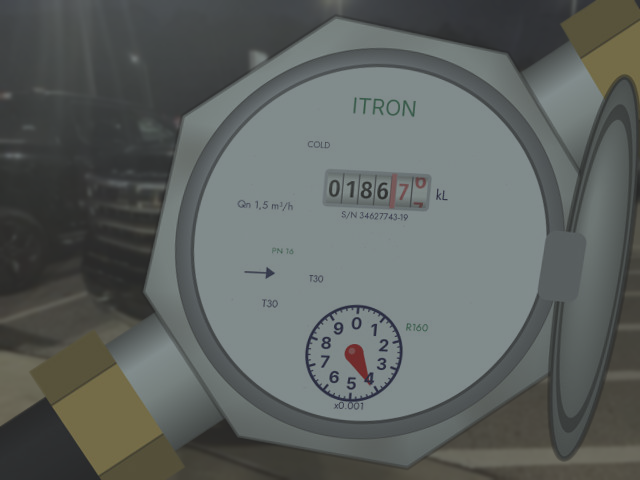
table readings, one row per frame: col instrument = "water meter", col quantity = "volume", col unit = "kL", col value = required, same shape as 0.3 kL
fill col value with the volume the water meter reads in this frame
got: 186.764 kL
